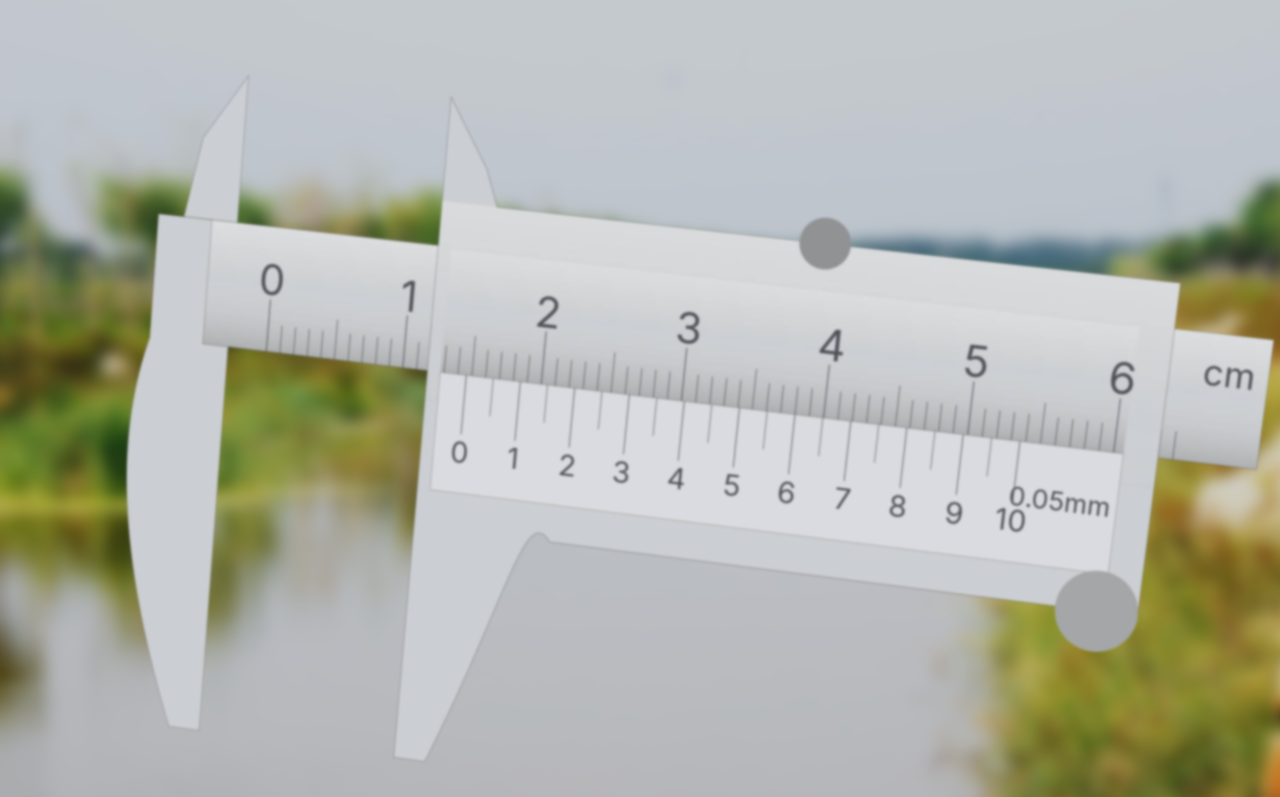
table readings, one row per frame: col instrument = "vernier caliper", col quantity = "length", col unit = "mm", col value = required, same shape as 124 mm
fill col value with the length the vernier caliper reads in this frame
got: 14.6 mm
